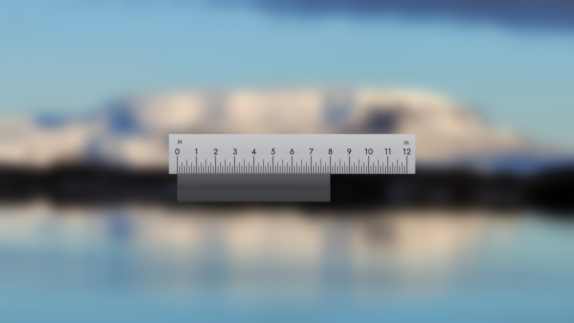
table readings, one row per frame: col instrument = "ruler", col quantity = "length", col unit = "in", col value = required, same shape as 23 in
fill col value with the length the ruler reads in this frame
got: 8 in
